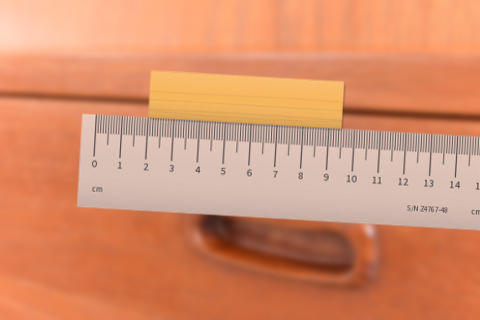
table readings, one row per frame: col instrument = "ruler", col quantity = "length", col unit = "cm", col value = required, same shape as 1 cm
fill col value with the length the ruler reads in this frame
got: 7.5 cm
